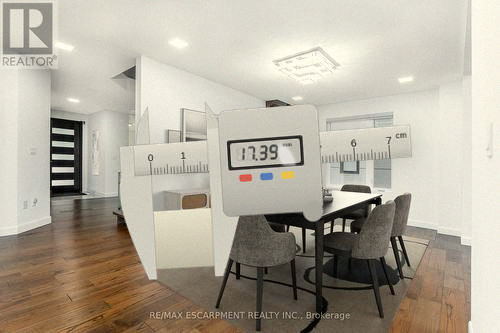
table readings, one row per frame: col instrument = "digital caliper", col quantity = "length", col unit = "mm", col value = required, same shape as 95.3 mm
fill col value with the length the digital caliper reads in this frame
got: 17.39 mm
